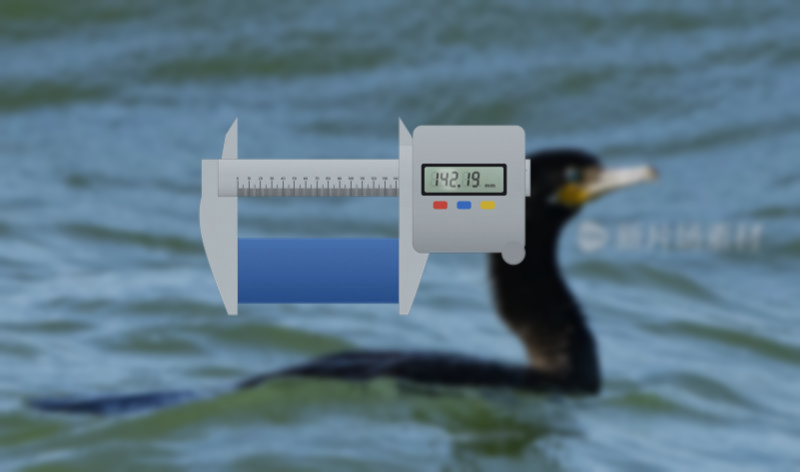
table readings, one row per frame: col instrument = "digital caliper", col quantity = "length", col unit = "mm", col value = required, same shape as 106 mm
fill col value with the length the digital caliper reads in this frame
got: 142.19 mm
